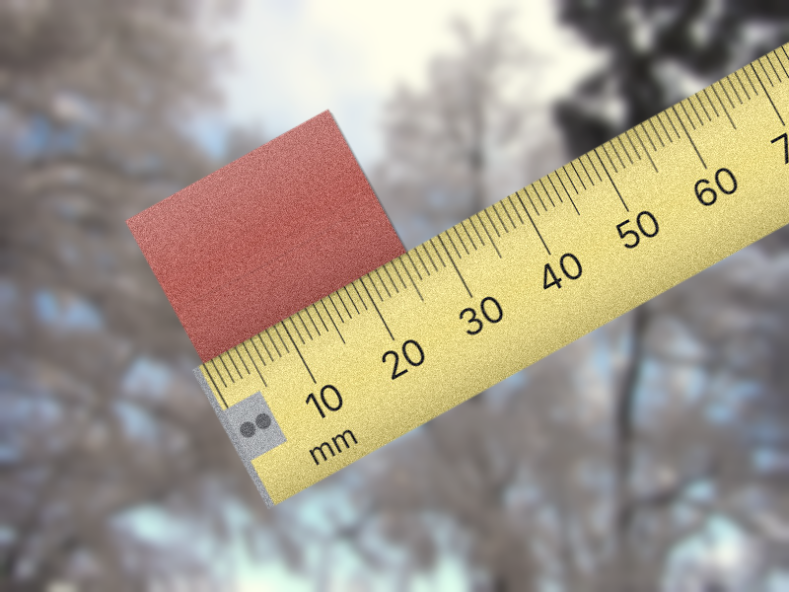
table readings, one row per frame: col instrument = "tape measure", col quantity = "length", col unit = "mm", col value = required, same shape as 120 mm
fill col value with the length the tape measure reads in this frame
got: 26 mm
